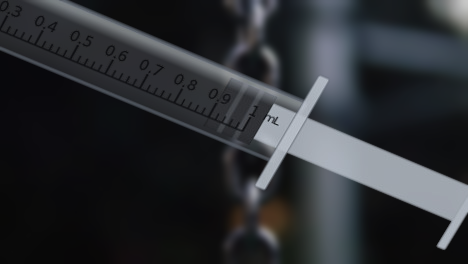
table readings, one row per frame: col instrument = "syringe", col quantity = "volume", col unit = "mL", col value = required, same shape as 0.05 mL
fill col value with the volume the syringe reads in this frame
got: 0.9 mL
